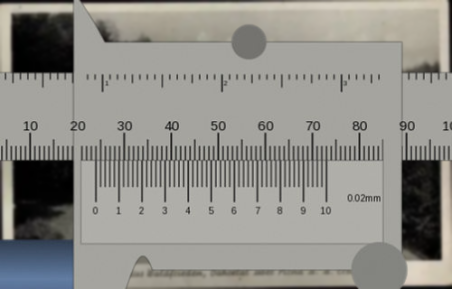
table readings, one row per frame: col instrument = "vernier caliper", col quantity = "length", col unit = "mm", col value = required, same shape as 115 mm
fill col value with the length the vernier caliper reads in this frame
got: 24.0 mm
